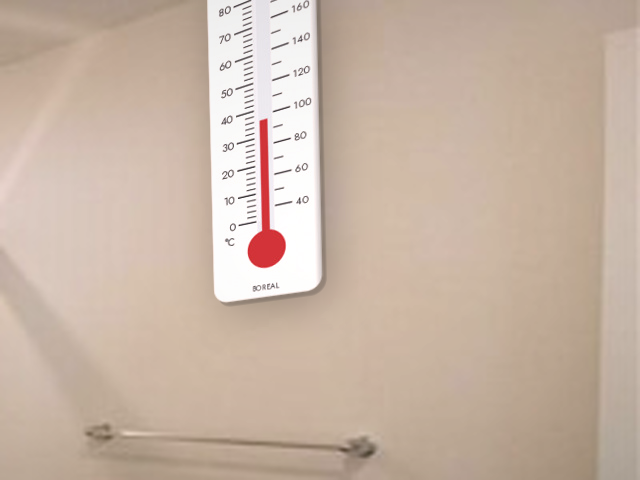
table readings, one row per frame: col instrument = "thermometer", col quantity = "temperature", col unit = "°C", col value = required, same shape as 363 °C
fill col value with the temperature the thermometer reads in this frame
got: 36 °C
